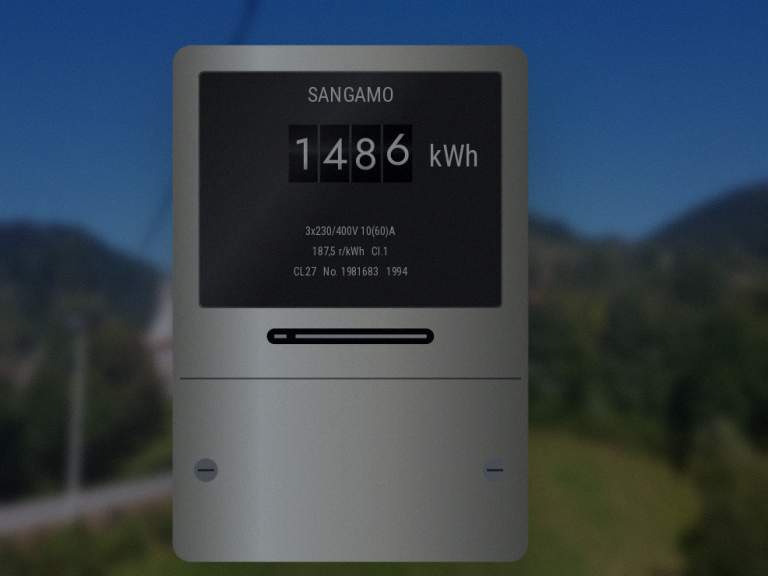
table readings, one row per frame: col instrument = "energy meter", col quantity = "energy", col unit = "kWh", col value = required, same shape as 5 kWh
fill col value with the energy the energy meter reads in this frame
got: 1486 kWh
